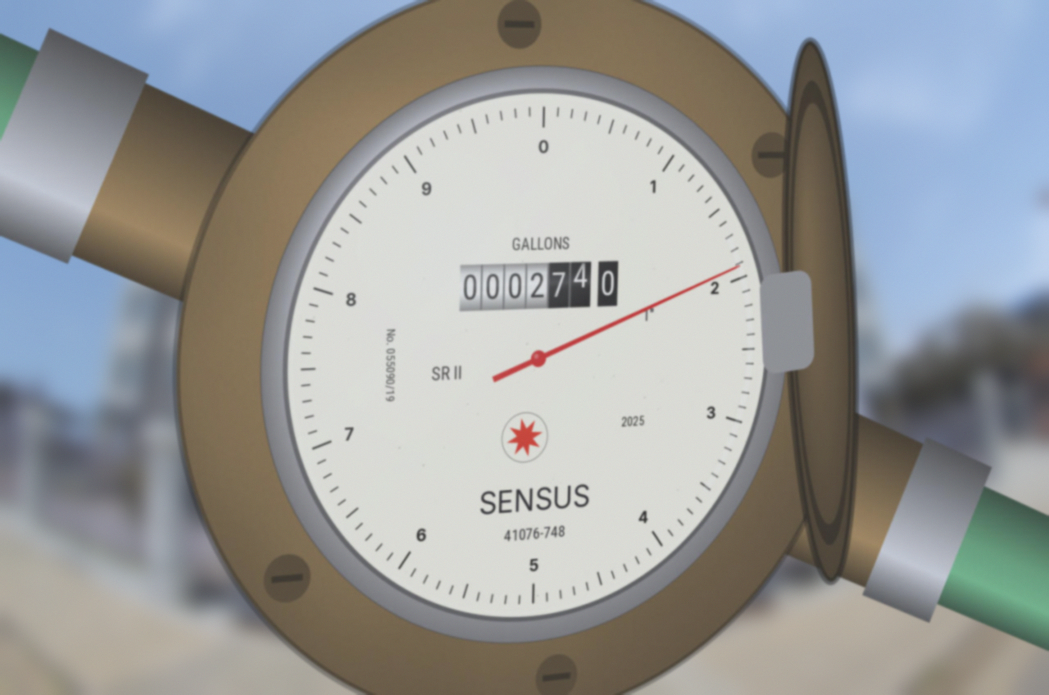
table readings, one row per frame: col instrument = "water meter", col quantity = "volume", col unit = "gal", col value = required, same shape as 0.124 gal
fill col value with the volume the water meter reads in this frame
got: 2741.9 gal
